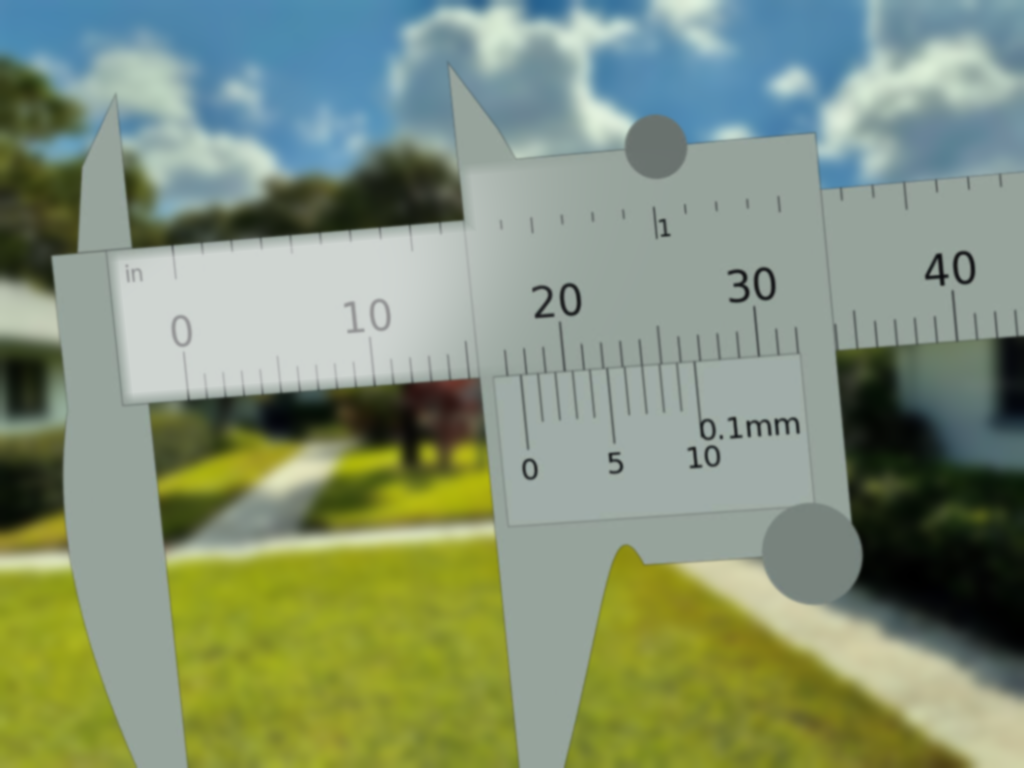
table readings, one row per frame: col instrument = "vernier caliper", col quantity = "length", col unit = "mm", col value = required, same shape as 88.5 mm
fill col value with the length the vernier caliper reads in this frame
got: 17.7 mm
